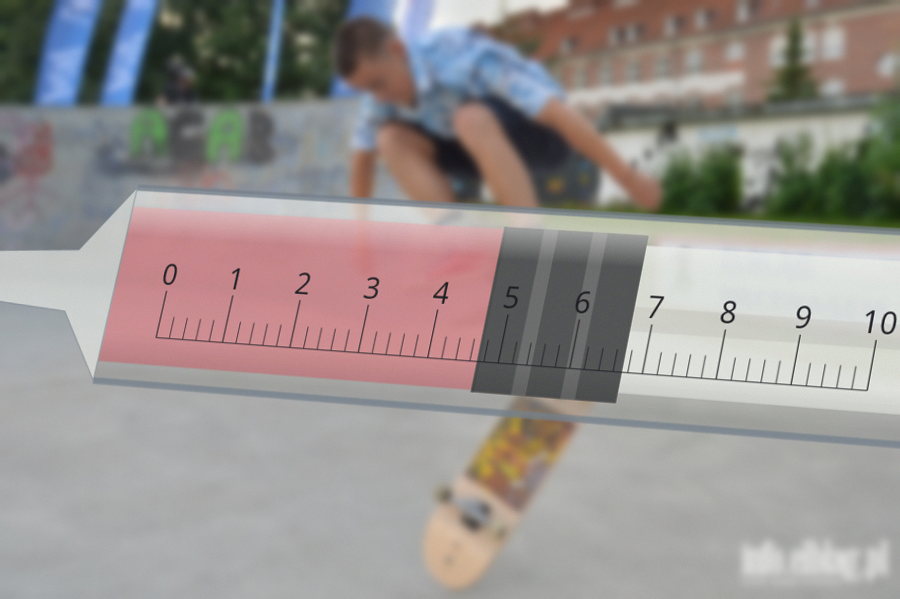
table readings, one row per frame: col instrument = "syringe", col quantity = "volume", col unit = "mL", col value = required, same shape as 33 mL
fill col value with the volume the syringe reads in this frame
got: 4.7 mL
